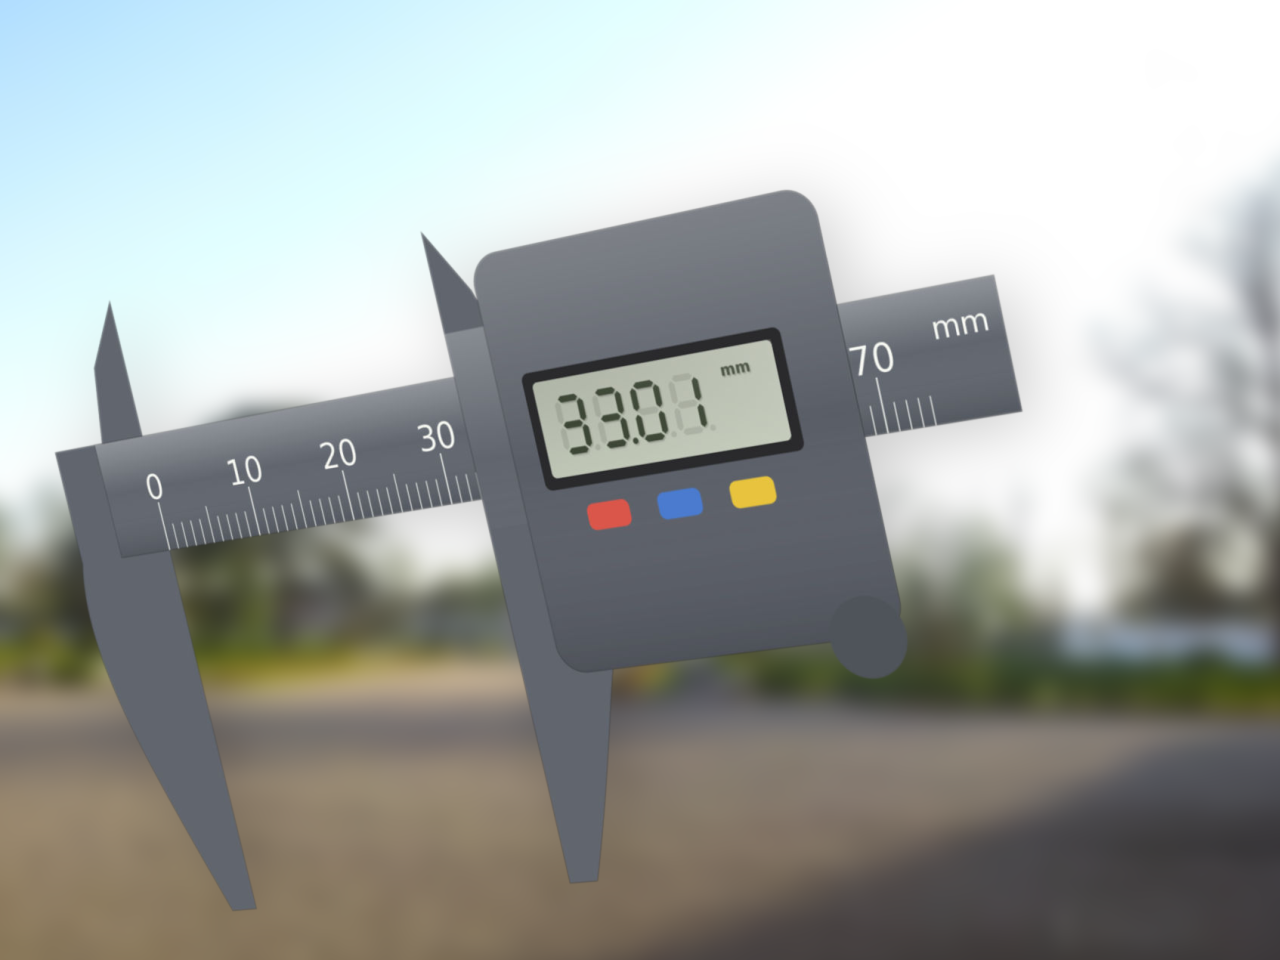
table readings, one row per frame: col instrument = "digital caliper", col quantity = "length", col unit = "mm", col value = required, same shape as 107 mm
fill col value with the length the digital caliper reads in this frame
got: 33.01 mm
